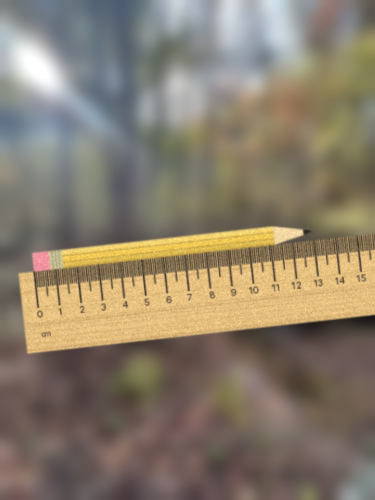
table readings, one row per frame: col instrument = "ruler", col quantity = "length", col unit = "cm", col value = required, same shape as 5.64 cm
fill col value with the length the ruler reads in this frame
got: 13 cm
